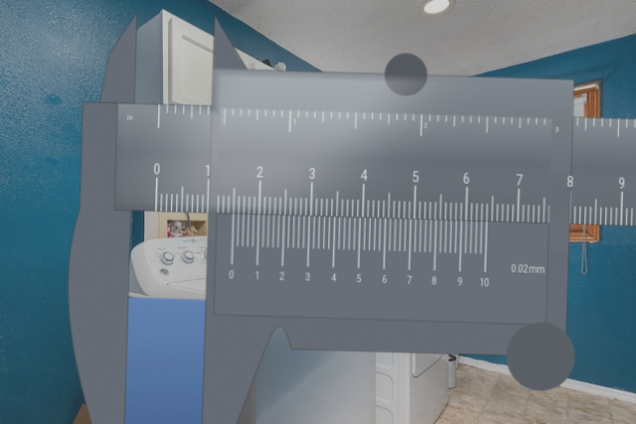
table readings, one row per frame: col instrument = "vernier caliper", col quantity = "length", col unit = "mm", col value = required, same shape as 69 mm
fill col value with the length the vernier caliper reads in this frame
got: 15.0 mm
